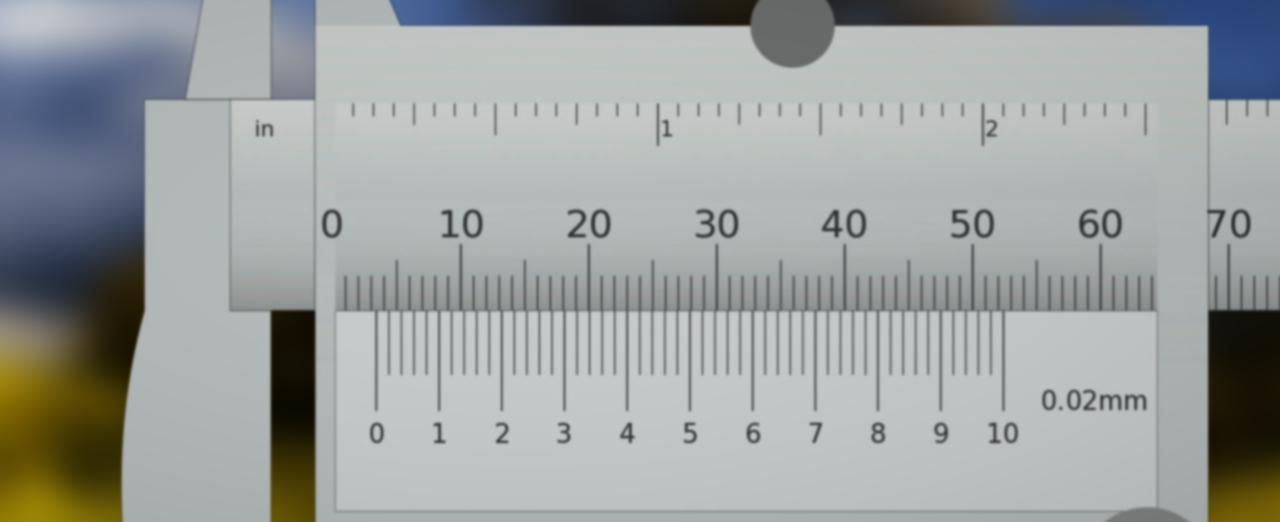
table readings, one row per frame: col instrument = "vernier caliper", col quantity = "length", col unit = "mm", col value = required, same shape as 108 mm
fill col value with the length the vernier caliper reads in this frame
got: 3.4 mm
